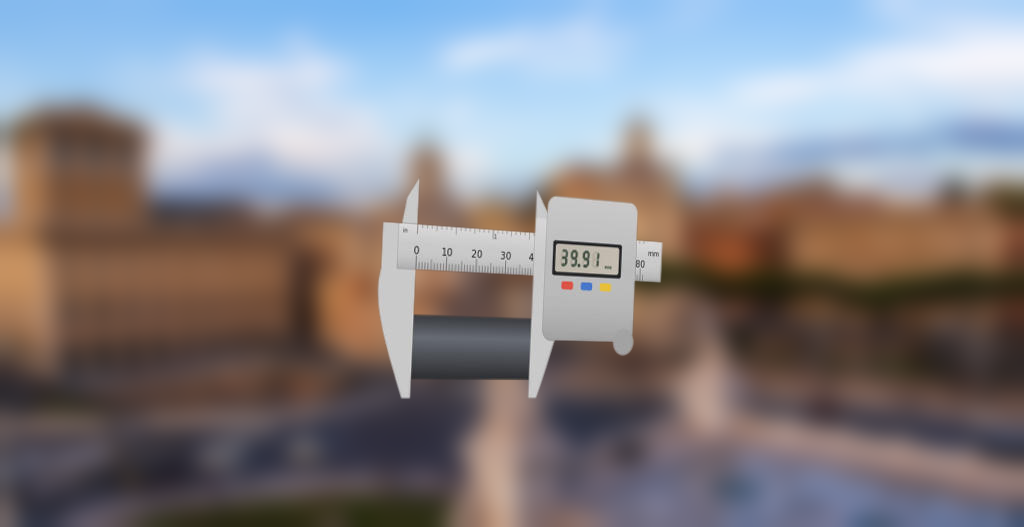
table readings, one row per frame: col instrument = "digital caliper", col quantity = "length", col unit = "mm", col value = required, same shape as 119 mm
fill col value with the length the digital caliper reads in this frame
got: 39.91 mm
